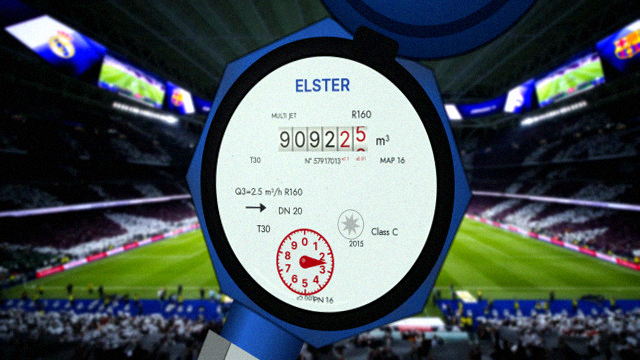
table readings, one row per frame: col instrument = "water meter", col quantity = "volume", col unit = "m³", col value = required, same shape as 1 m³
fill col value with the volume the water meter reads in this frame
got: 9092.252 m³
